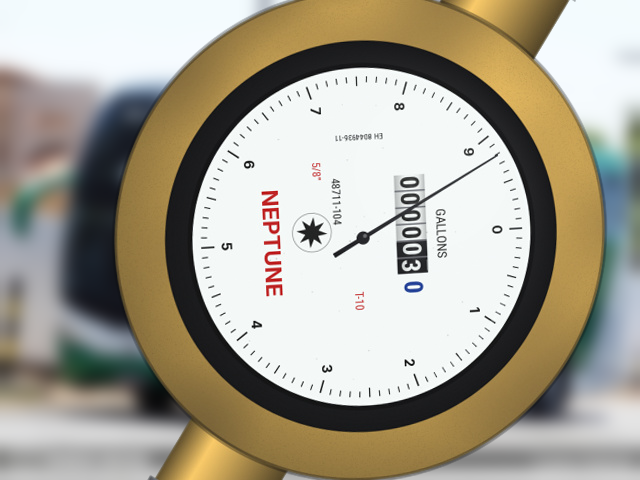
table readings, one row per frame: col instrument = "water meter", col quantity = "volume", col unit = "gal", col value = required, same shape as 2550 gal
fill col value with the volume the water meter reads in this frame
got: 29.2 gal
